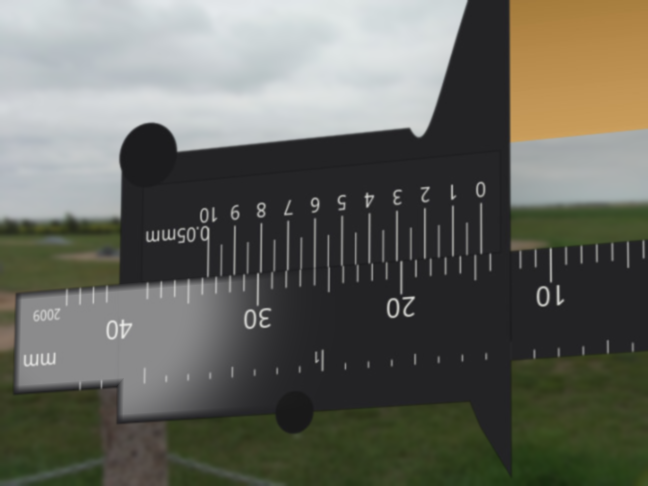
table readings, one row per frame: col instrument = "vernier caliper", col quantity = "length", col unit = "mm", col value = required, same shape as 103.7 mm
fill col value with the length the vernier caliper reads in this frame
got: 14.6 mm
